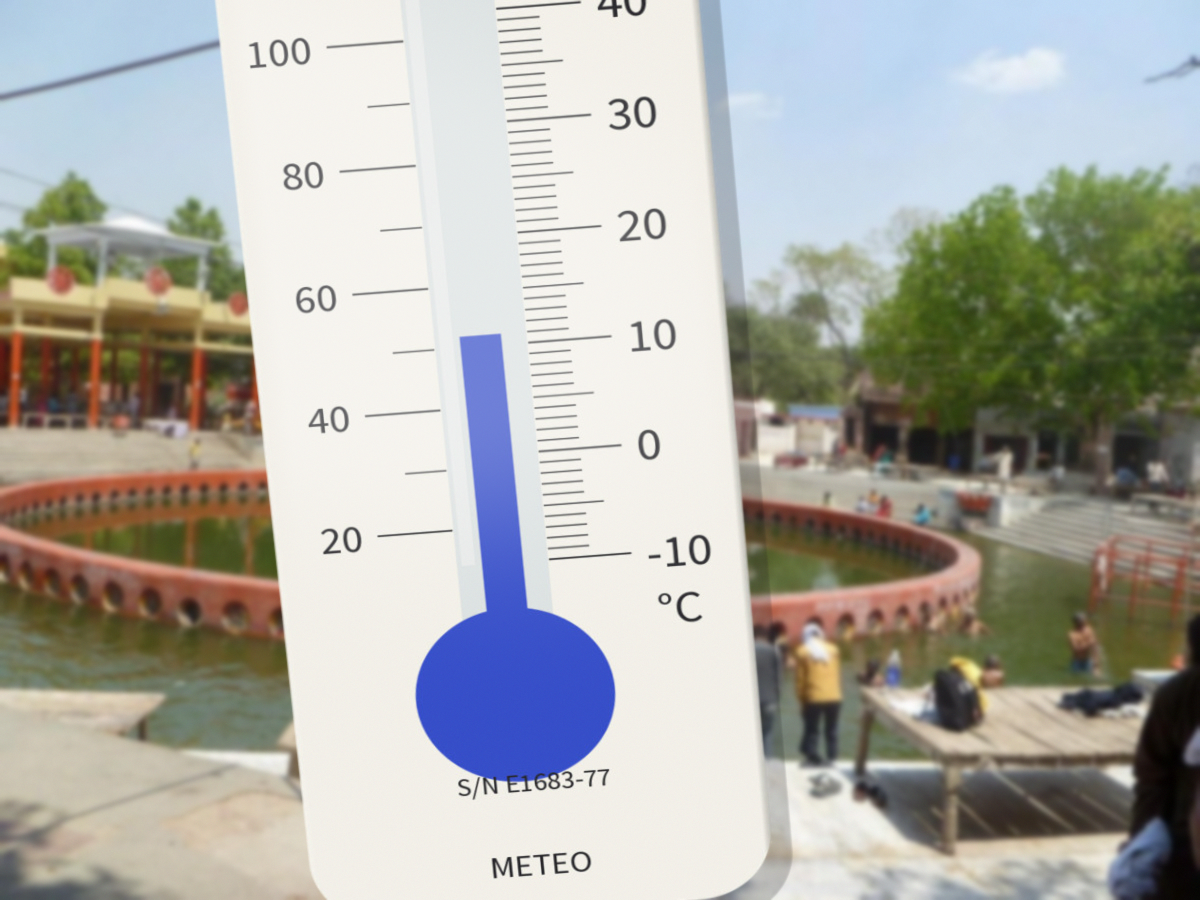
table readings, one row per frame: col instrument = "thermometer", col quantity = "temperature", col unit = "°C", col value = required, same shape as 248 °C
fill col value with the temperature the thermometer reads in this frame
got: 11 °C
